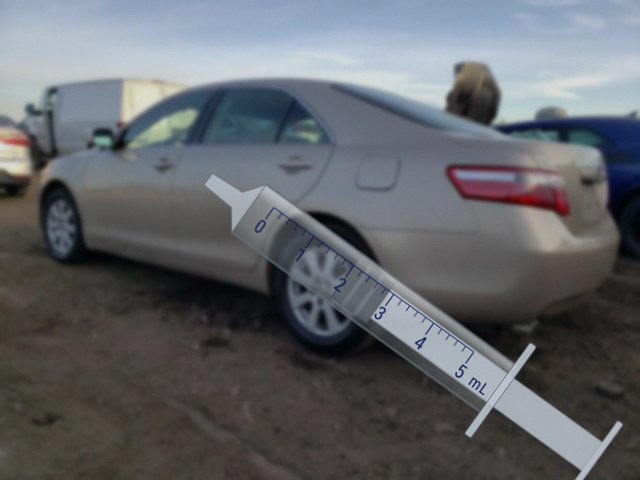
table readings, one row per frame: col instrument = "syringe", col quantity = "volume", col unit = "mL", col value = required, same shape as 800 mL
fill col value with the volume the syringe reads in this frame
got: 2 mL
